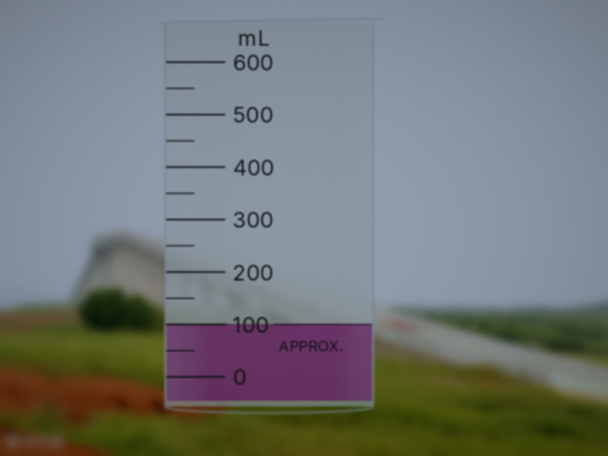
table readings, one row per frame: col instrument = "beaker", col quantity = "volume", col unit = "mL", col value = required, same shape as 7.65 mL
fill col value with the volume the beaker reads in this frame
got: 100 mL
